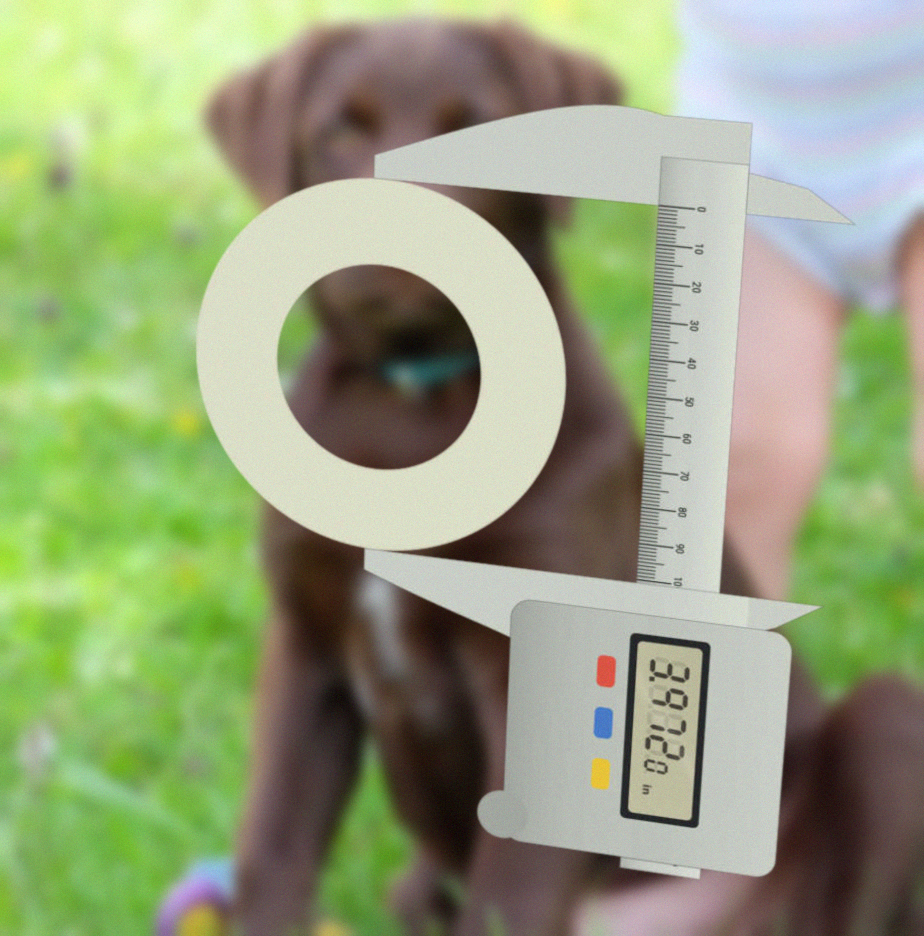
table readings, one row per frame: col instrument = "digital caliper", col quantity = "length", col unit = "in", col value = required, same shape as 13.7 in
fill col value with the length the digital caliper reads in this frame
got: 3.9720 in
